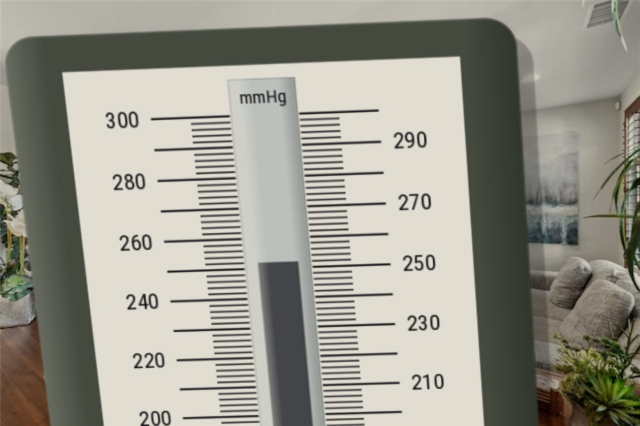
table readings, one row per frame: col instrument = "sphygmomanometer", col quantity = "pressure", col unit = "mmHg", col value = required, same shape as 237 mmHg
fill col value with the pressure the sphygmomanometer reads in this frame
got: 252 mmHg
